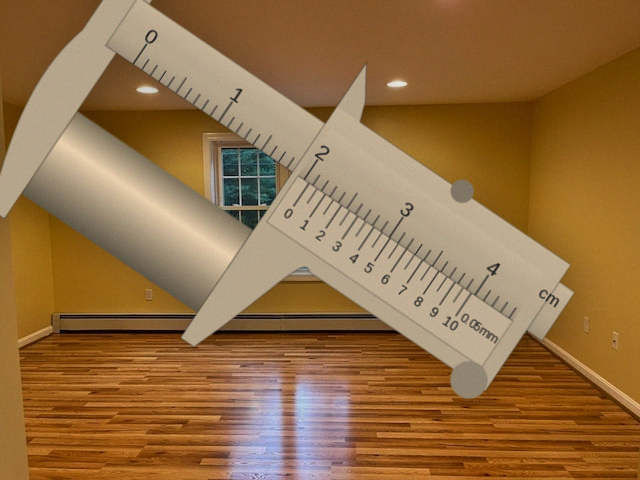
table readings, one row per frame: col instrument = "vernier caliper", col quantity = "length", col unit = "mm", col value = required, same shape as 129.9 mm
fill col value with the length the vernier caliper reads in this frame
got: 20.6 mm
